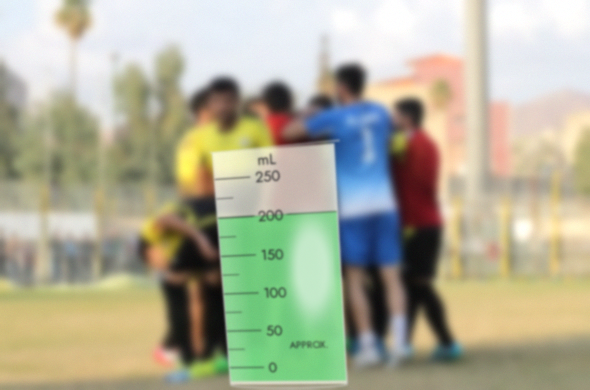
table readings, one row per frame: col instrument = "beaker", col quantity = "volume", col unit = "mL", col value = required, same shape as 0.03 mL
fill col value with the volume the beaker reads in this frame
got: 200 mL
